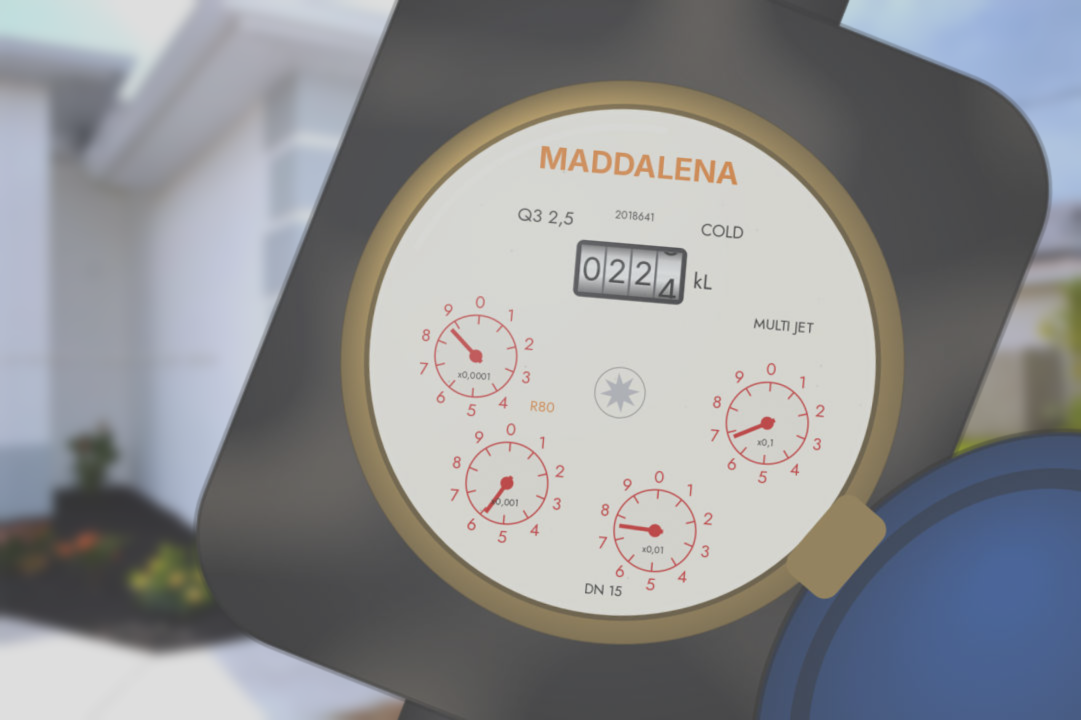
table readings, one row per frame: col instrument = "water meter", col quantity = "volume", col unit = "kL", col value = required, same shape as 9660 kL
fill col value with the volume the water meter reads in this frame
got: 223.6758 kL
